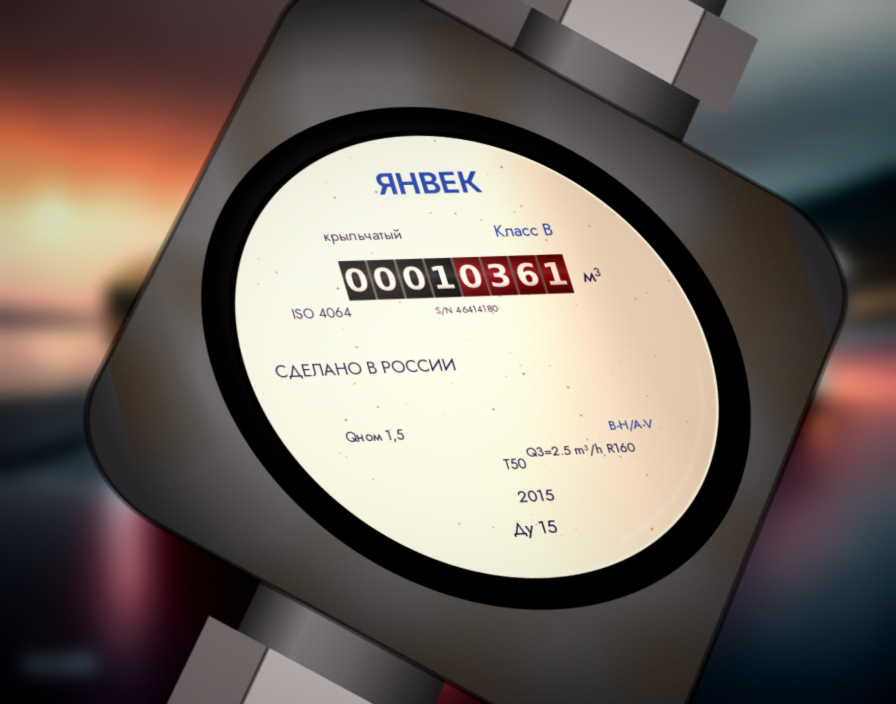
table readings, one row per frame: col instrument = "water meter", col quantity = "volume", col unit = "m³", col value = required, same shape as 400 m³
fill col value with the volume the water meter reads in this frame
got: 1.0361 m³
